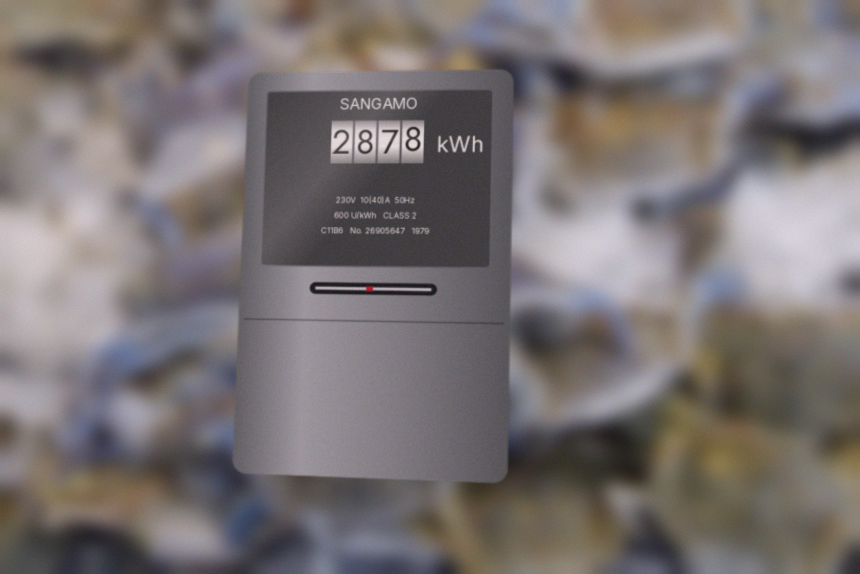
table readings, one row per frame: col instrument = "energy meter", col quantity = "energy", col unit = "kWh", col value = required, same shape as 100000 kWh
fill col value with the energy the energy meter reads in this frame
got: 2878 kWh
